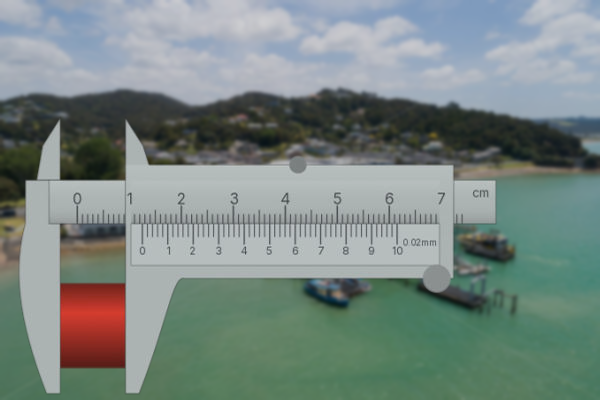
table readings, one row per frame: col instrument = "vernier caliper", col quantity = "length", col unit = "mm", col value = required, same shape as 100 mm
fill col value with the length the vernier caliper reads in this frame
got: 12.5 mm
